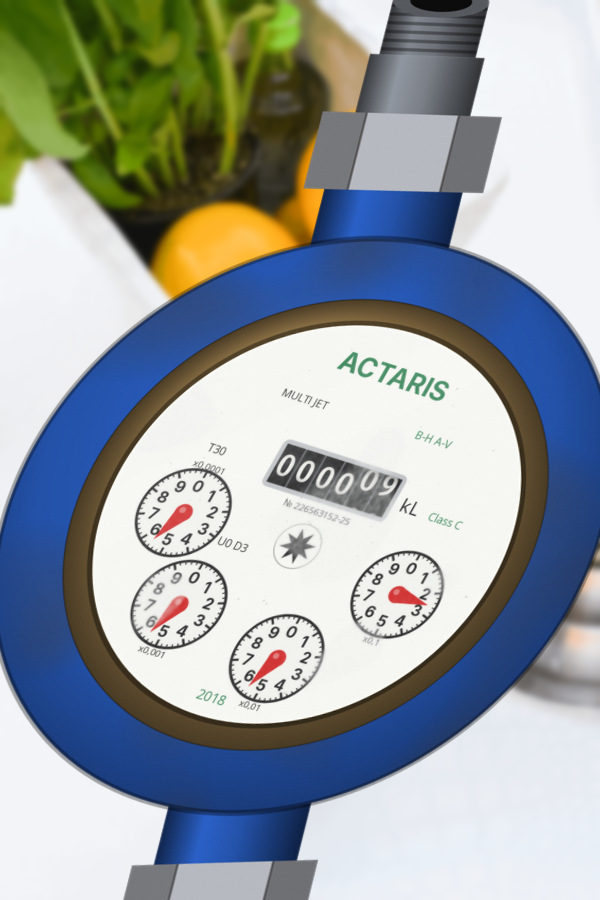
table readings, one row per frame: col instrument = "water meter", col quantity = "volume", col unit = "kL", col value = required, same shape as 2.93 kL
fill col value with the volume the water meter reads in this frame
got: 9.2555 kL
